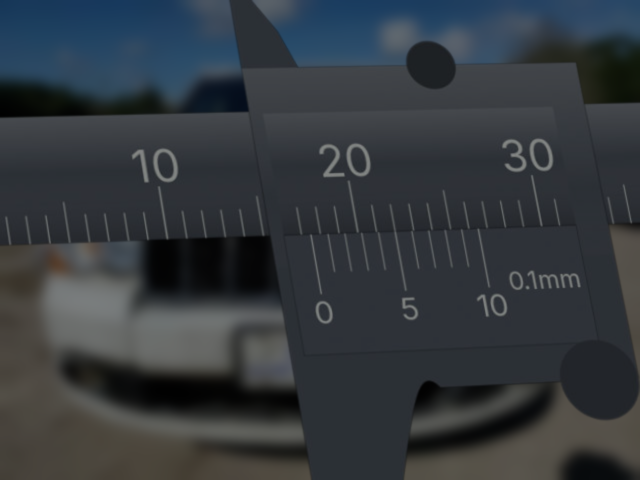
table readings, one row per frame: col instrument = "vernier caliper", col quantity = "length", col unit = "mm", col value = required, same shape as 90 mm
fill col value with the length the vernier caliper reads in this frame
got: 17.5 mm
